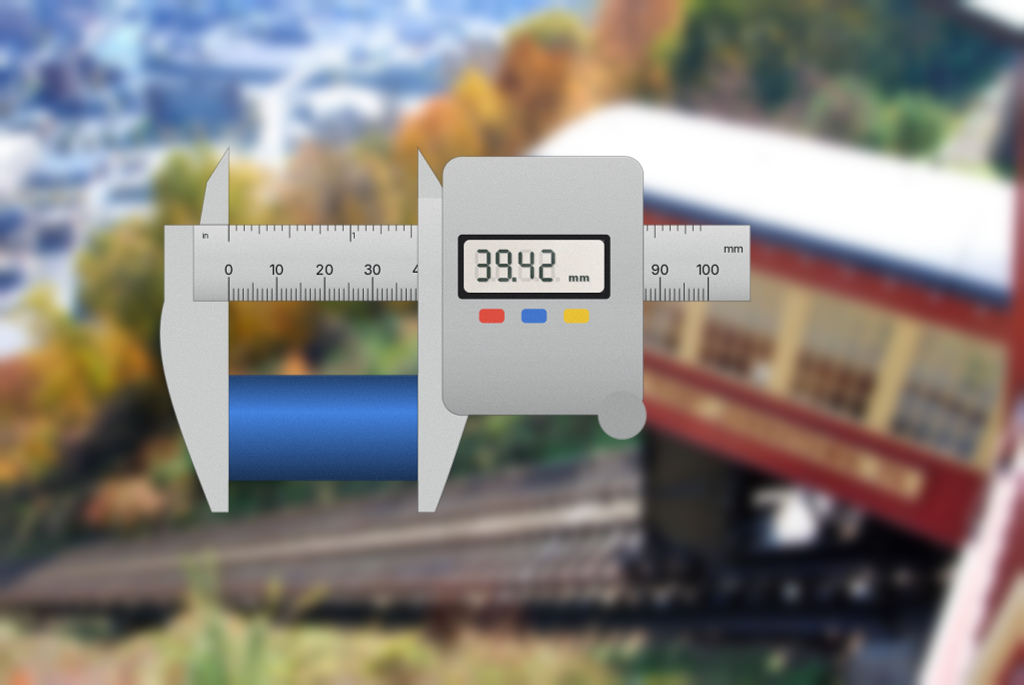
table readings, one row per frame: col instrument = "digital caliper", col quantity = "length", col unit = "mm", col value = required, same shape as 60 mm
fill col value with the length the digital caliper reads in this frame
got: 39.42 mm
